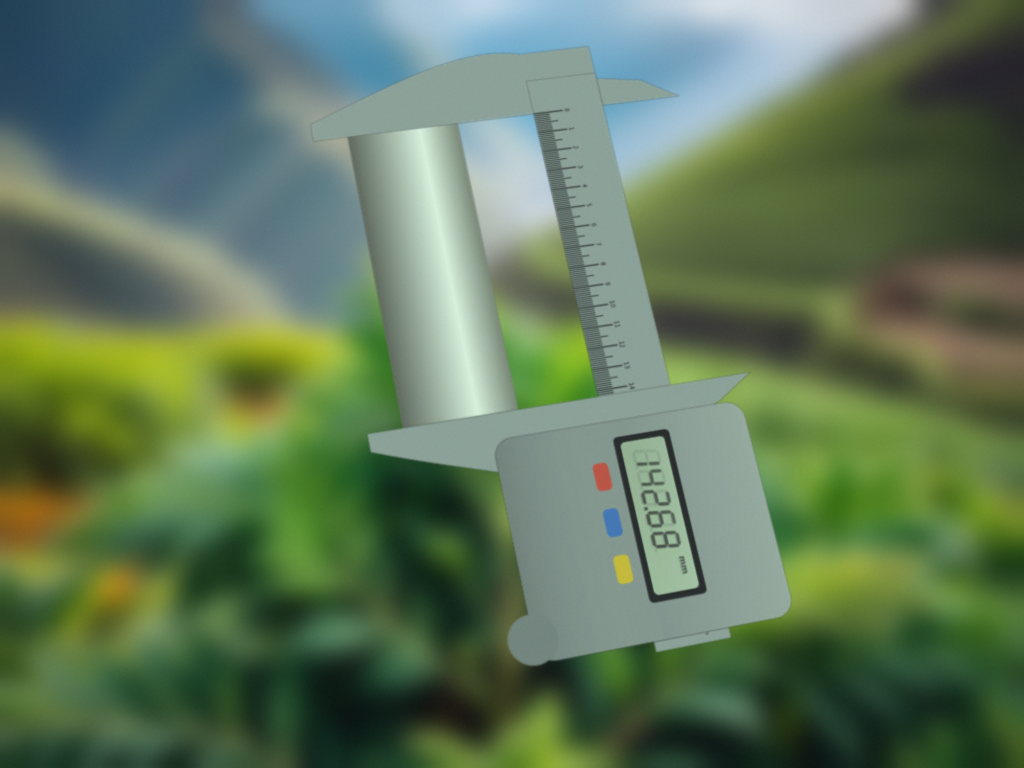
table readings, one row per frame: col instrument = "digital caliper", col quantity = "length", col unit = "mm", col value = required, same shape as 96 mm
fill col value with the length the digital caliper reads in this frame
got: 142.68 mm
